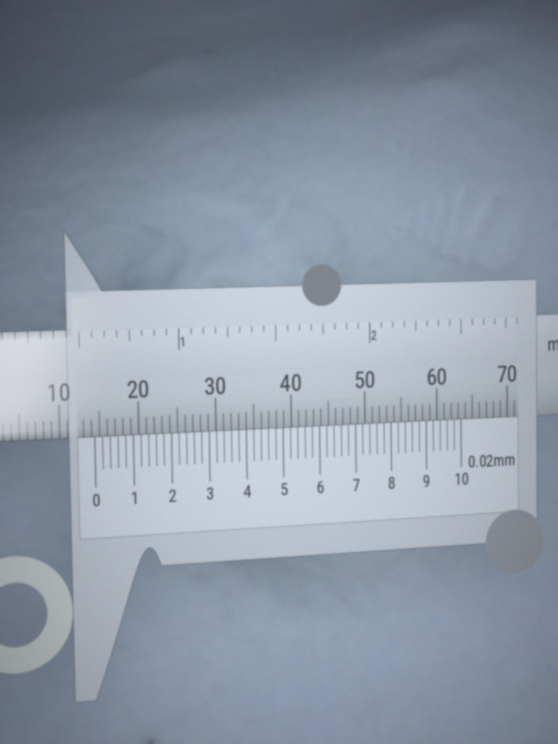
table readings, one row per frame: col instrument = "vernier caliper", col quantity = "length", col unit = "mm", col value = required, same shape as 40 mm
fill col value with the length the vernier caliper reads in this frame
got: 14.4 mm
